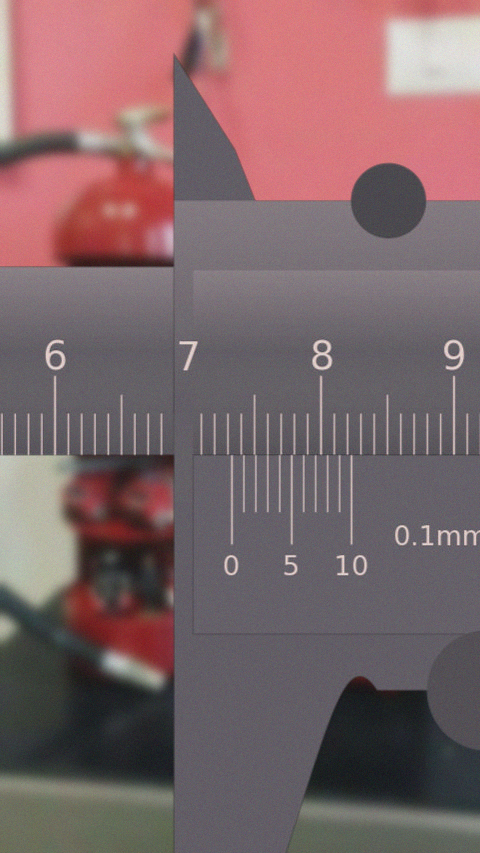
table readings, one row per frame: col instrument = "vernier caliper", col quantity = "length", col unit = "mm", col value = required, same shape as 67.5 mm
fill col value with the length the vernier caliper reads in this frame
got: 73.3 mm
